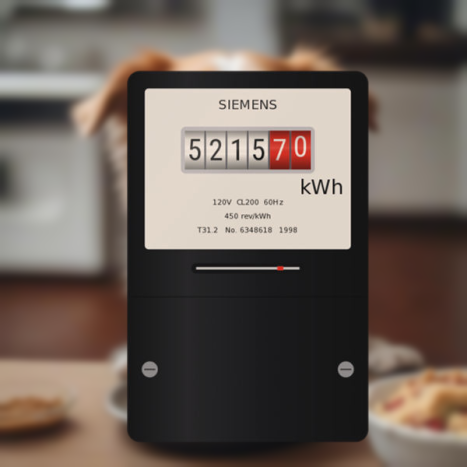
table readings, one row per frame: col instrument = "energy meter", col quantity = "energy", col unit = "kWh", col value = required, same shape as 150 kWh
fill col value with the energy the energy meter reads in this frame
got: 5215.70 kWh
